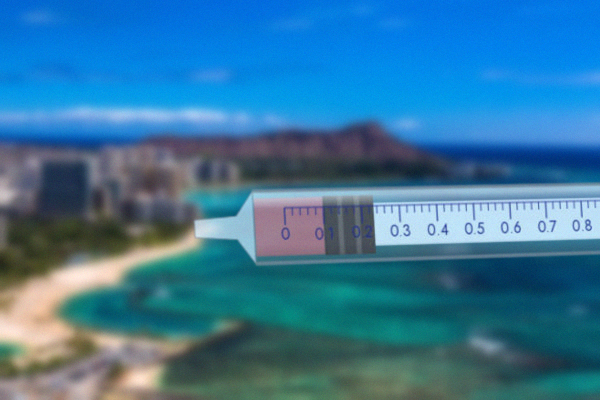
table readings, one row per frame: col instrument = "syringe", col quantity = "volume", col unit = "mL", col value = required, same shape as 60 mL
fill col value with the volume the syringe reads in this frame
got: 0.1 mL
